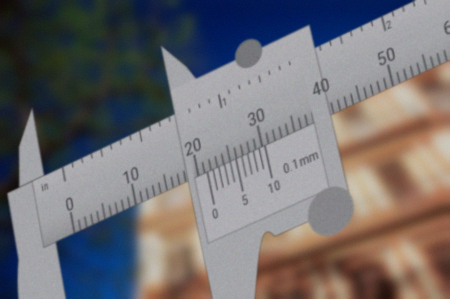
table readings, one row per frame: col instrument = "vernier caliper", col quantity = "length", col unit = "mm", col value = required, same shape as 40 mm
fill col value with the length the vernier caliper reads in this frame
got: 21.4 mm
